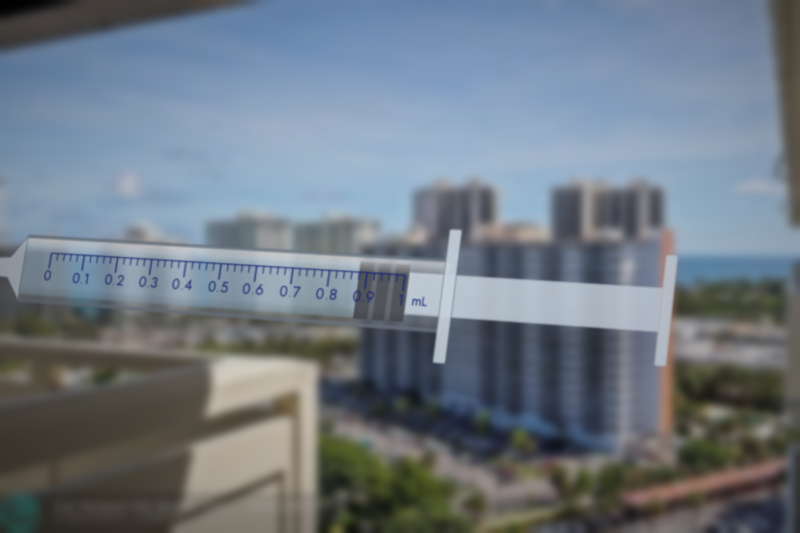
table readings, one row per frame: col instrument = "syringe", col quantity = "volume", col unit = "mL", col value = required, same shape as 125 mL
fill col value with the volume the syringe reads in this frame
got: 0.88 mL
